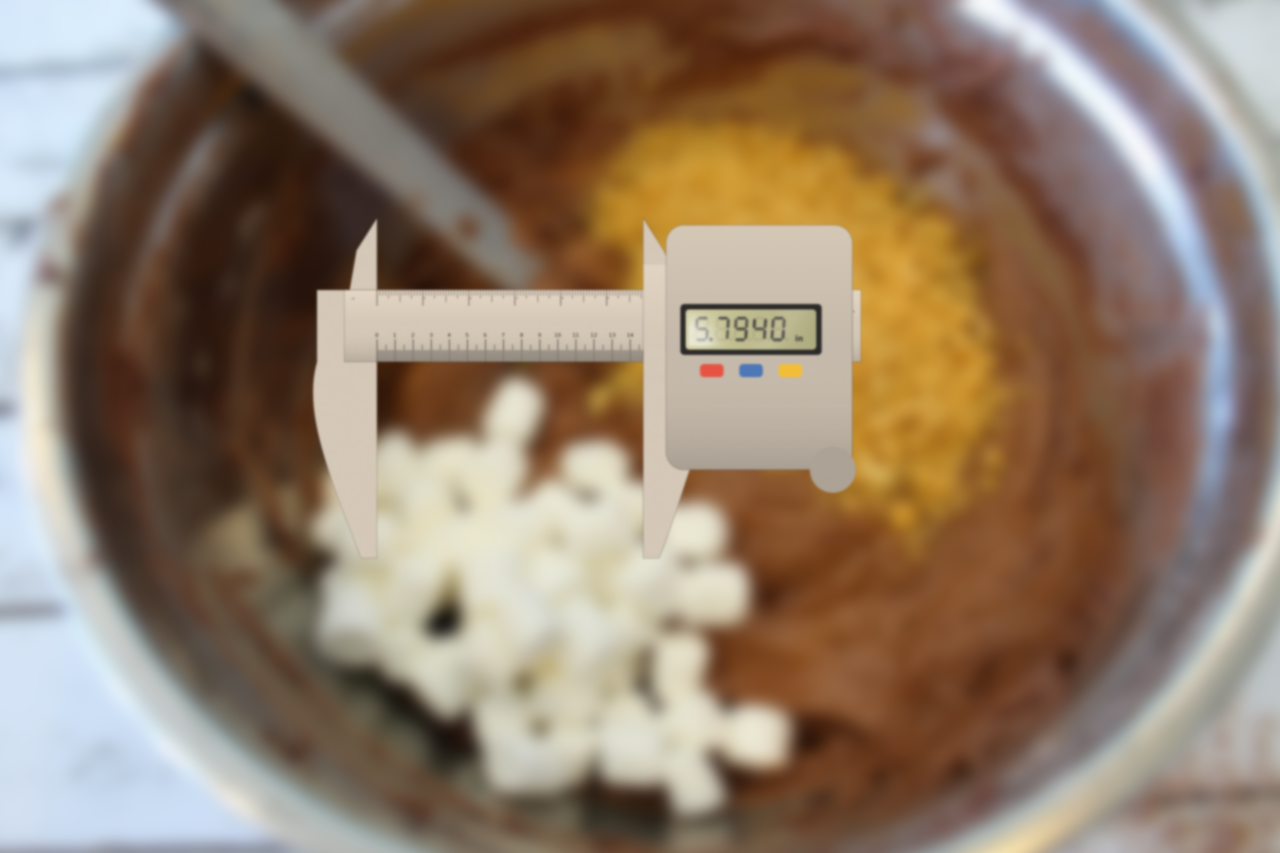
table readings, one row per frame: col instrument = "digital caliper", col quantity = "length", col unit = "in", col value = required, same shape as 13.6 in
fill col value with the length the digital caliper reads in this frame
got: 5.7940 in
